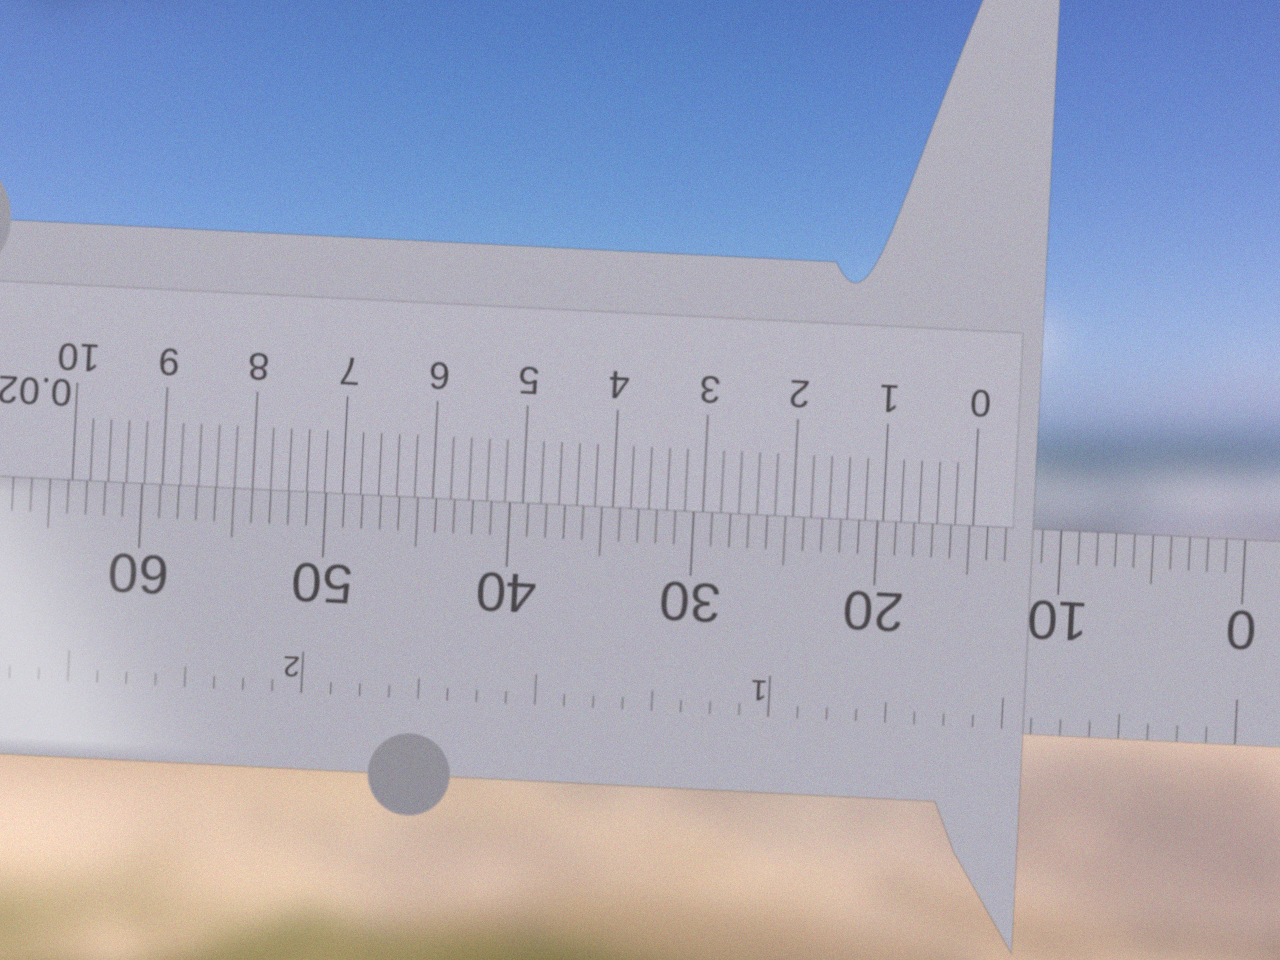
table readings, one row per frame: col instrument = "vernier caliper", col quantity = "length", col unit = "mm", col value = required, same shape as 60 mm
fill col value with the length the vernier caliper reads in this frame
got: 14.8 mm
